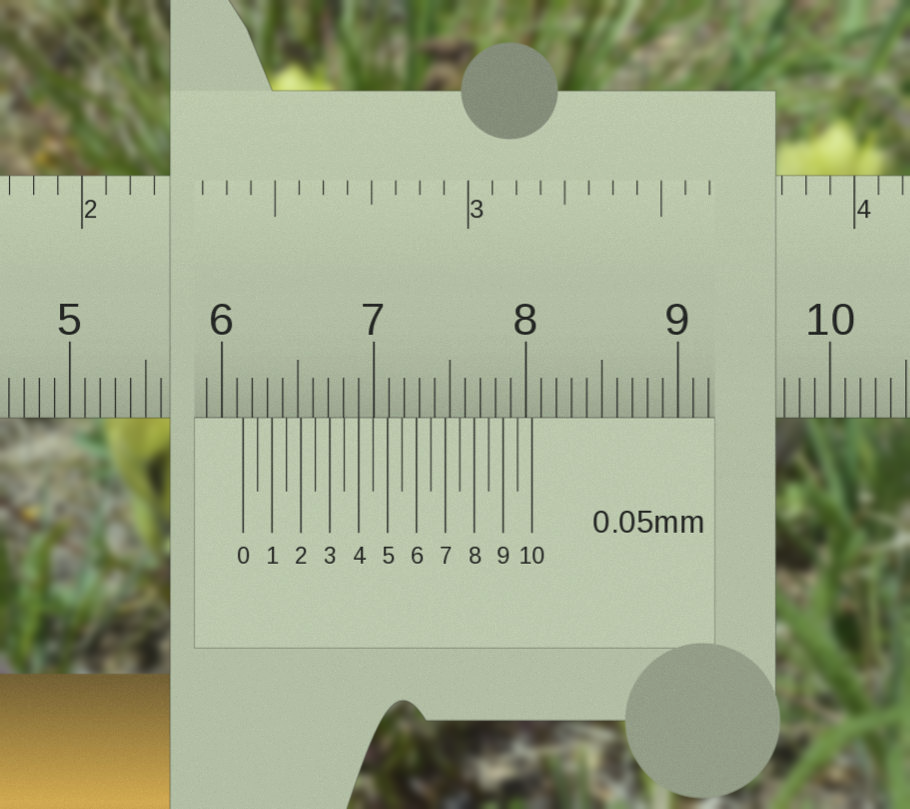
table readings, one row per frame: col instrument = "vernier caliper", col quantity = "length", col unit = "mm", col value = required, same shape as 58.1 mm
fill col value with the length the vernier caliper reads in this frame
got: 61.4 mm
